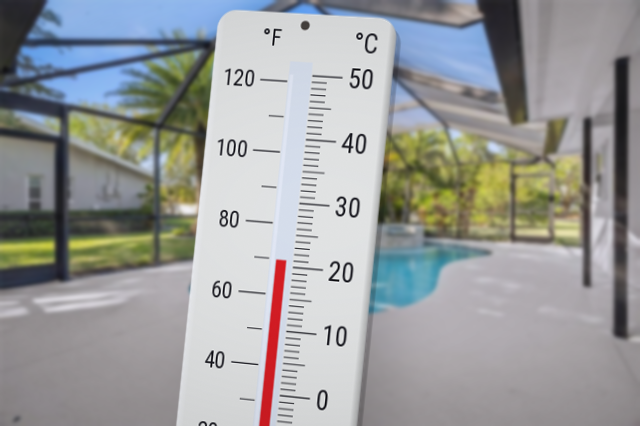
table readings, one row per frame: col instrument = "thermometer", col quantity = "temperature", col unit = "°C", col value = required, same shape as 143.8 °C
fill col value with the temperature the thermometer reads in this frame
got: 21 °C
